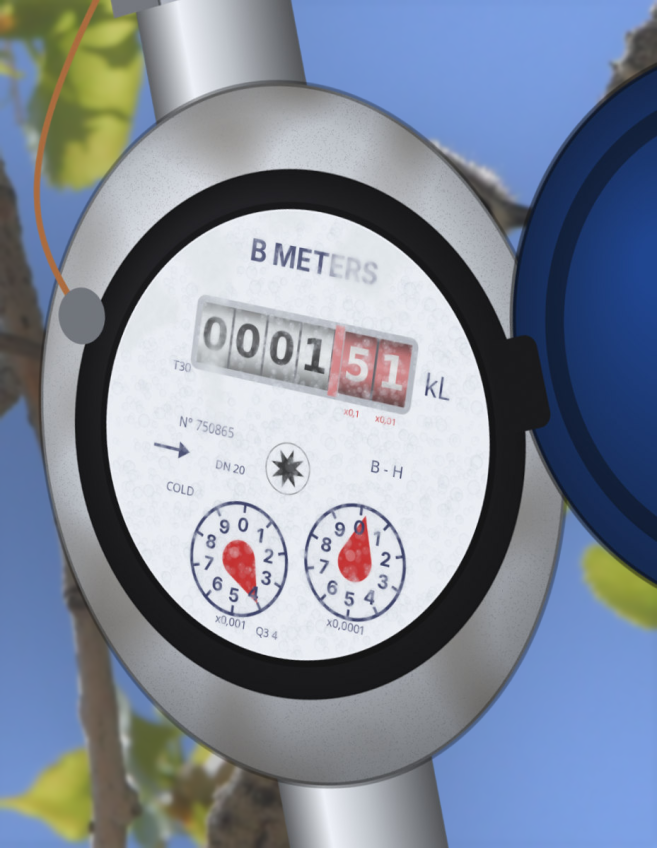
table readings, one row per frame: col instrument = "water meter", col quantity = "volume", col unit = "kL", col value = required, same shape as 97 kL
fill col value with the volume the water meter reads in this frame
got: 1.5140 kL
